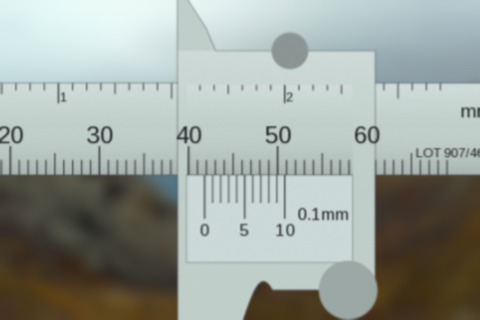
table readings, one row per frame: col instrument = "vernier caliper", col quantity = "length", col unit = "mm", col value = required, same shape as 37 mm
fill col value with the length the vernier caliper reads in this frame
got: 41.8 mm
